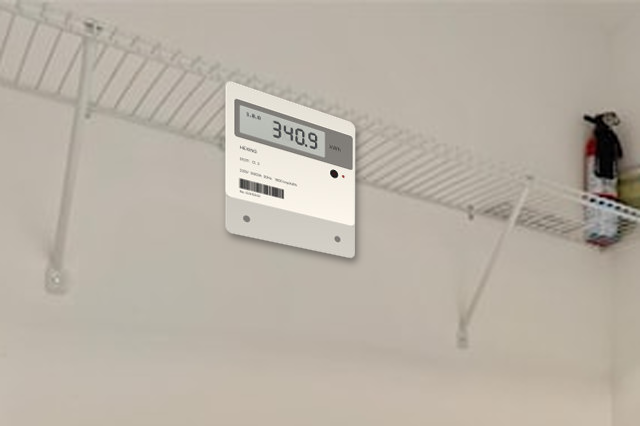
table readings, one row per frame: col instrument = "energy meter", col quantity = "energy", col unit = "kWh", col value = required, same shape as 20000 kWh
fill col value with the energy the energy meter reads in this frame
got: 340.9 kWh
